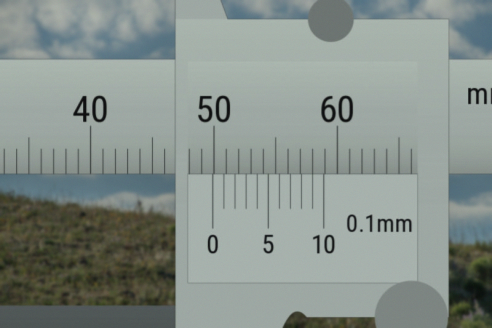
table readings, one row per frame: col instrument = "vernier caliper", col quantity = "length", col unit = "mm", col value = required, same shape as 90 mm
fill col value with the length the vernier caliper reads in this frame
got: 49.9 mm
